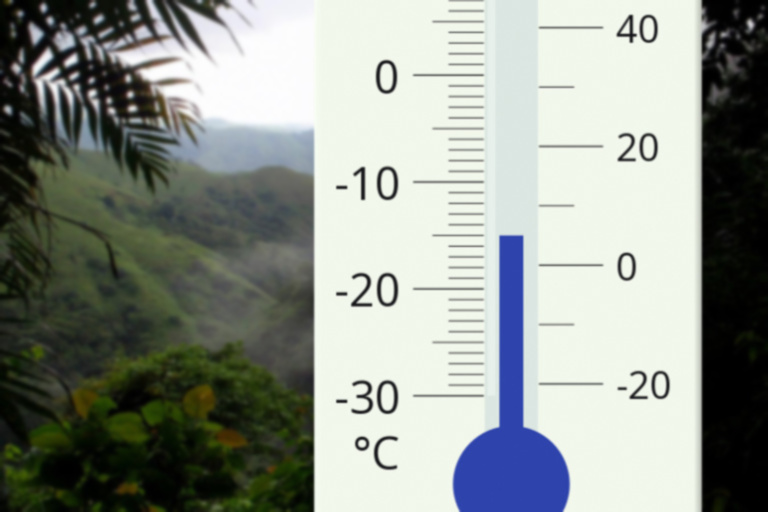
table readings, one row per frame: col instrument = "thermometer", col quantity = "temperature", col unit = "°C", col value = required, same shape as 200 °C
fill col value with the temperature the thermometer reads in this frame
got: -15 °C
